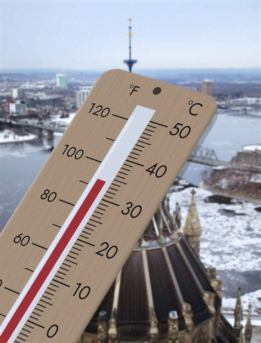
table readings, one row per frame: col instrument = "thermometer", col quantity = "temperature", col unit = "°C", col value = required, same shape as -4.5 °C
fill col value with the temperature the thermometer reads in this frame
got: 34 °C
